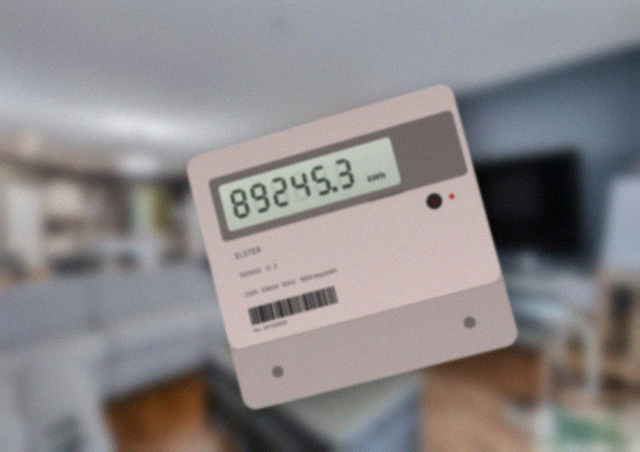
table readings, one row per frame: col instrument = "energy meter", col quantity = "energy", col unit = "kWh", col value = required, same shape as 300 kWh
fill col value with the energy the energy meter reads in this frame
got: 89245.3 kWh
